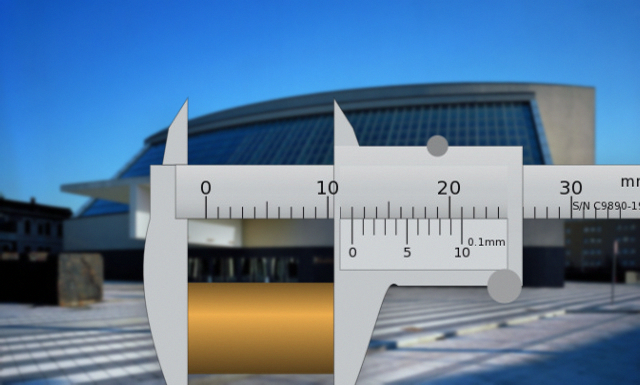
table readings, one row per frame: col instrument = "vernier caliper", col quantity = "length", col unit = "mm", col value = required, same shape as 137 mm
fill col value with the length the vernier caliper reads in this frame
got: 12.0 mm
